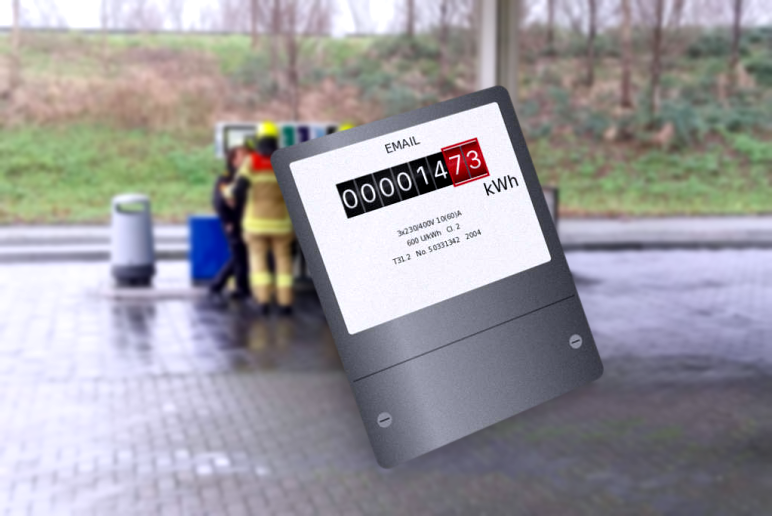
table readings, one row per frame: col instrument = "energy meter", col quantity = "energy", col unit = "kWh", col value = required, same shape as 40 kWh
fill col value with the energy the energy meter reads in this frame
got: 14.73 kWh
